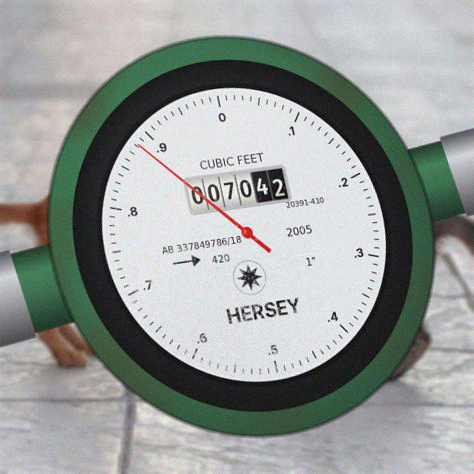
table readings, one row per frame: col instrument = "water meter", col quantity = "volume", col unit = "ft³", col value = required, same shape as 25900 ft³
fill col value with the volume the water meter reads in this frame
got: 7041.88 ft³
